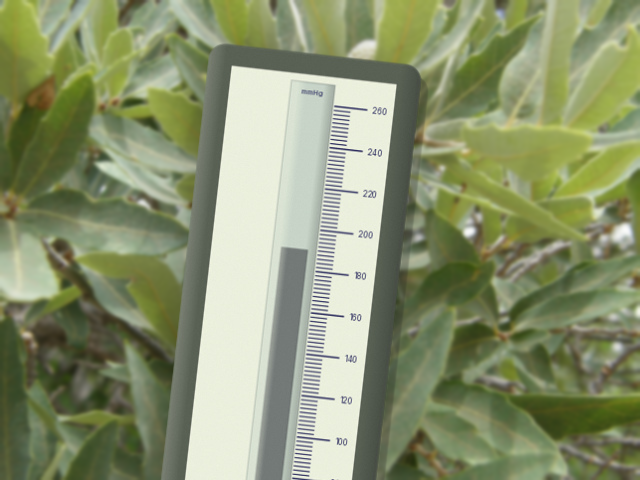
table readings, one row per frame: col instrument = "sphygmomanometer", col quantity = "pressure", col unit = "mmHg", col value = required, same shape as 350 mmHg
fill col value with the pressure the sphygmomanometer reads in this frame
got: 190 mmHg
